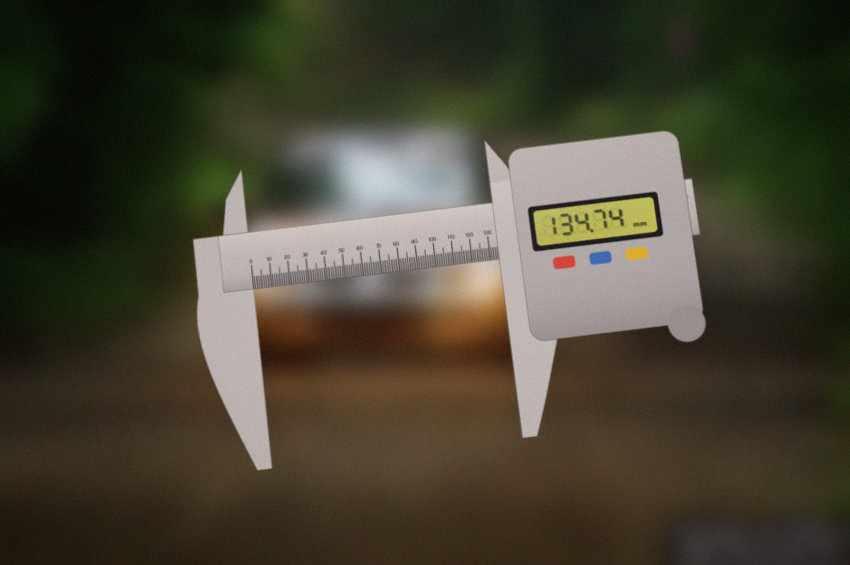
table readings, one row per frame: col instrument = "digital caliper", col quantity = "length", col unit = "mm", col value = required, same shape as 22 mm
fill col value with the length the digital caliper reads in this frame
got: 134.74 mm
